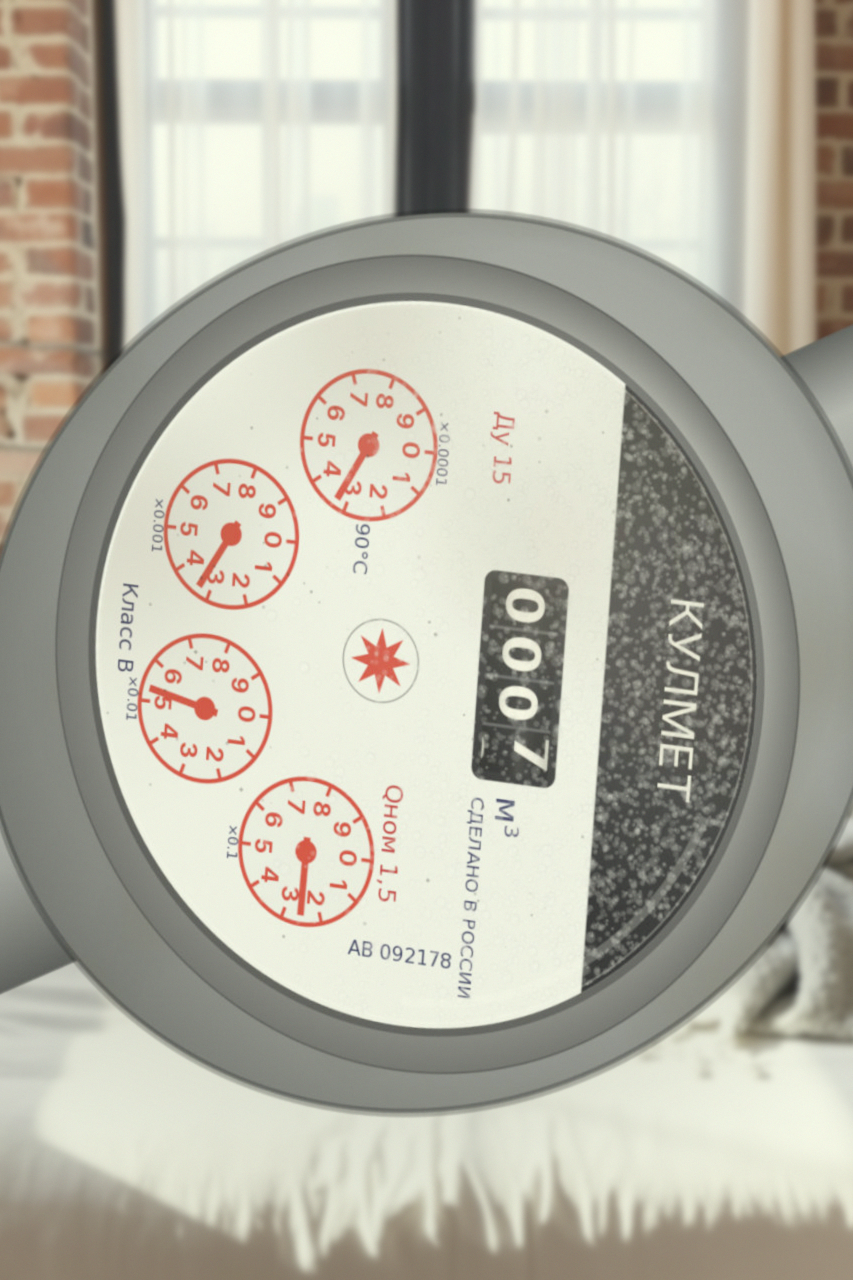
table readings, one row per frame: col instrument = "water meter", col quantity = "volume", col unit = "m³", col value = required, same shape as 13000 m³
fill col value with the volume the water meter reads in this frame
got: 7.2533 m³
